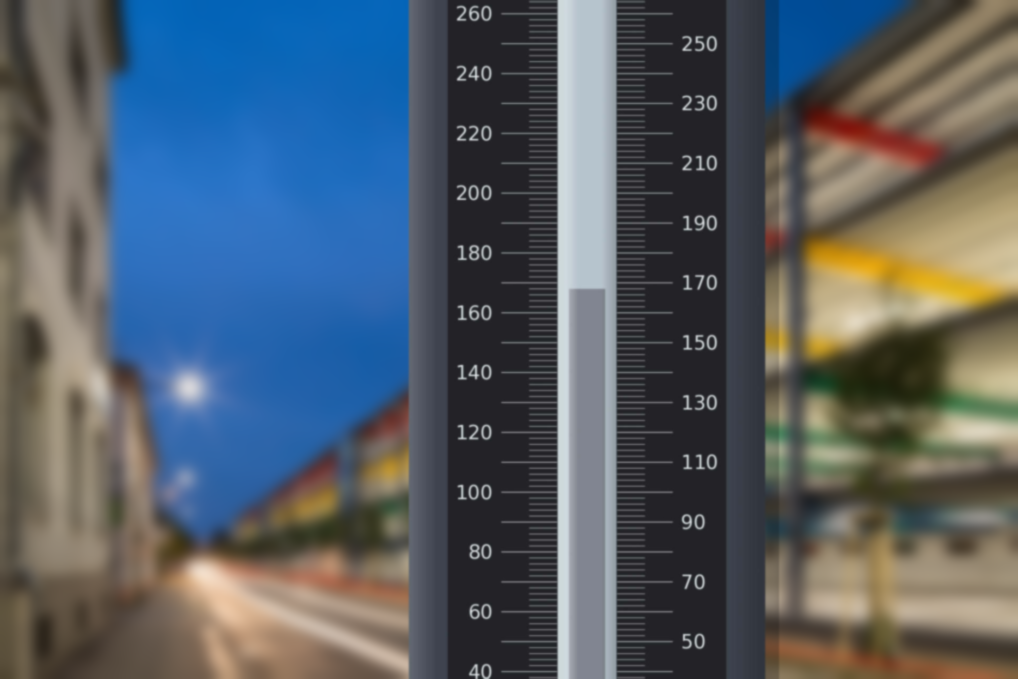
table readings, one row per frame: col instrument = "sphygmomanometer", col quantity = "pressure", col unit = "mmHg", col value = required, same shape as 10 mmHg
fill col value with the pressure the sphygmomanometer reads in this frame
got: 168 mmHg
